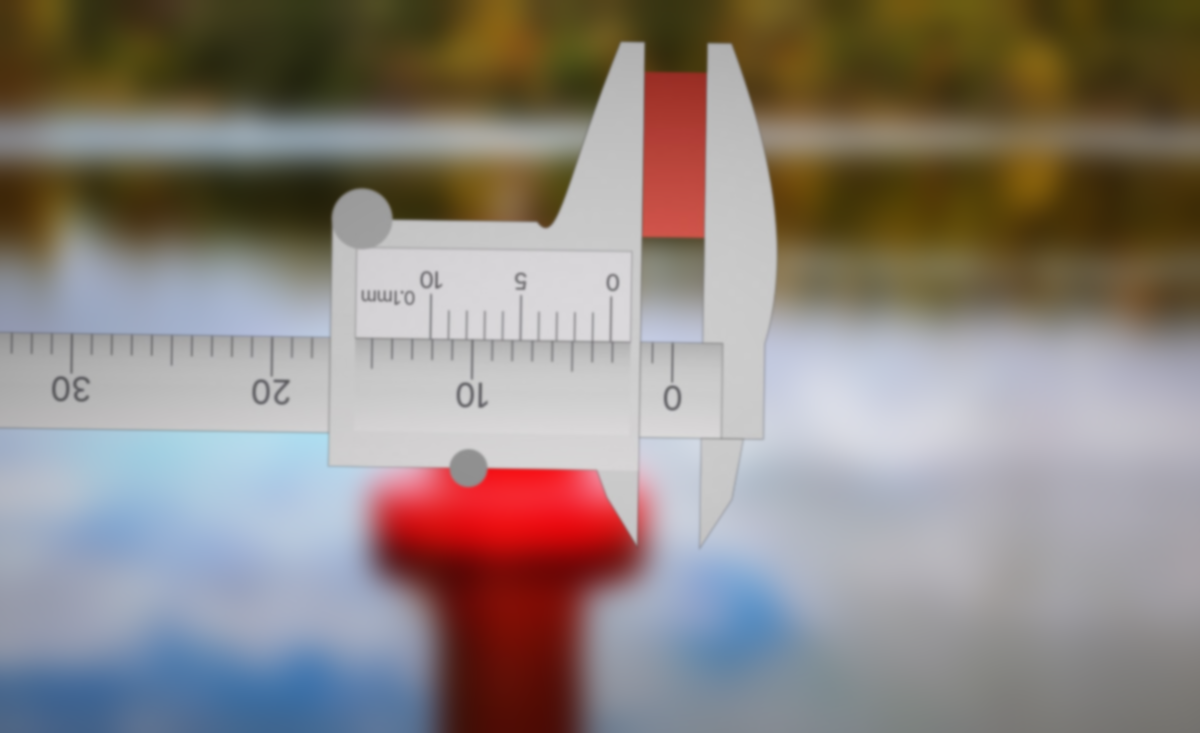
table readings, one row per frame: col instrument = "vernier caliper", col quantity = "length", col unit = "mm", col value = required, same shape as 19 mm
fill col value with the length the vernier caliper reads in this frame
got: 3.1 mm
